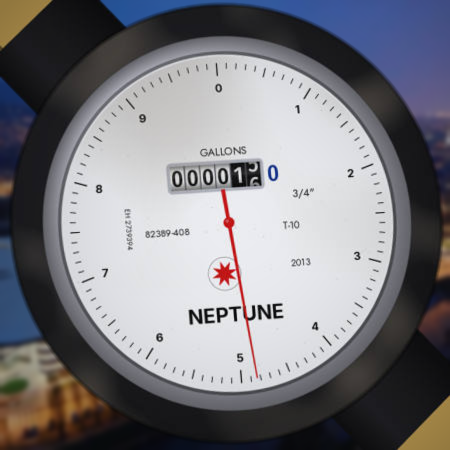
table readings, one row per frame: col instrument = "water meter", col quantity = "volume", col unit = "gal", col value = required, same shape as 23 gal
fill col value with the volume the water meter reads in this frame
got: 154.8 gal
